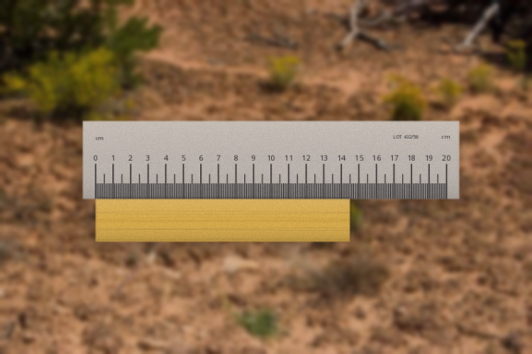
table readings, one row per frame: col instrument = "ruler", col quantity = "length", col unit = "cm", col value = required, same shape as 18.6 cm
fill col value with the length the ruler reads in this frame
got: 14.5 cm
